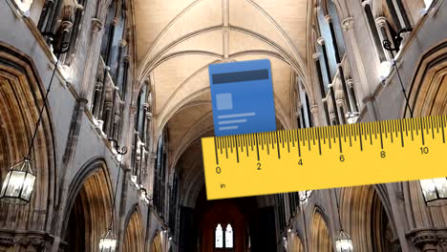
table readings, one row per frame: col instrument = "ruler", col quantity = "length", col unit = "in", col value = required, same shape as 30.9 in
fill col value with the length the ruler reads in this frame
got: 3 in
